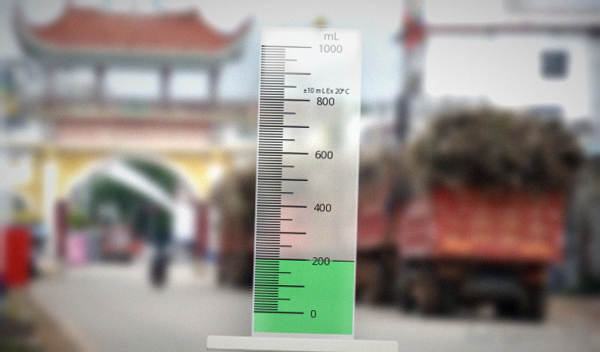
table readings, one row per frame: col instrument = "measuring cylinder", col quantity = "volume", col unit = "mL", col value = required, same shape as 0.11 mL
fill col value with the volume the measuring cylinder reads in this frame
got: 200 mL
